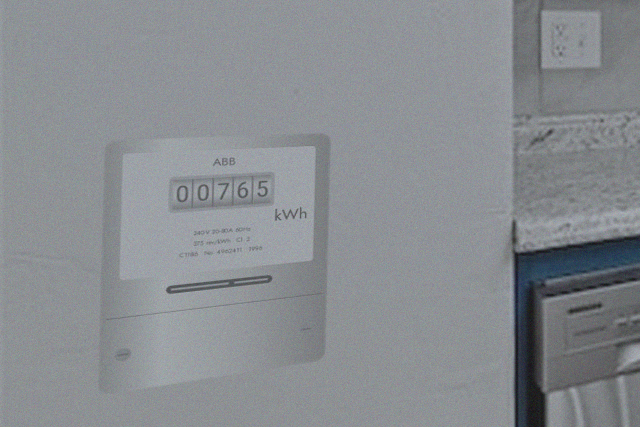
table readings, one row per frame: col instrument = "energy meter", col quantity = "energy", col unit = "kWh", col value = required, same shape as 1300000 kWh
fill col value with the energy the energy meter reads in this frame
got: 765 kWh
